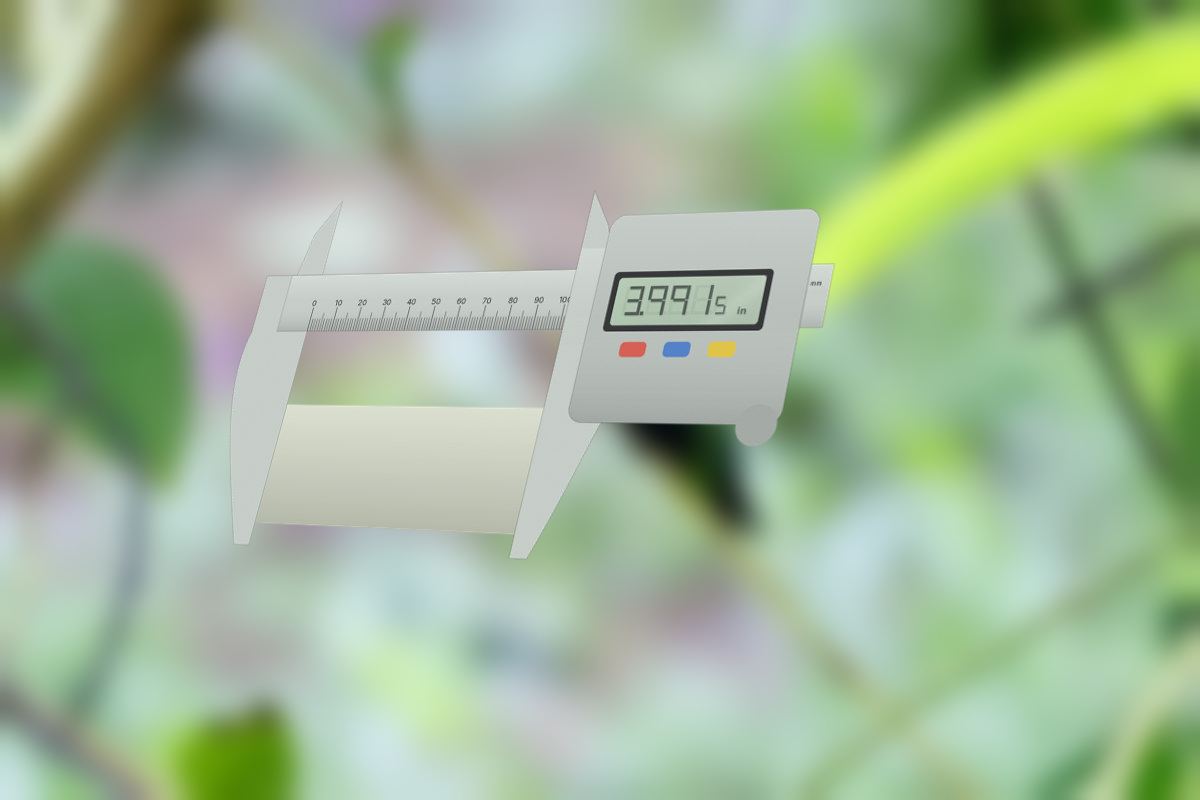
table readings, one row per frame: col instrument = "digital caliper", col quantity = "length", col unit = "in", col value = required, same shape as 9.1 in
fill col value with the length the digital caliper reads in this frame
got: 3.9915 in
